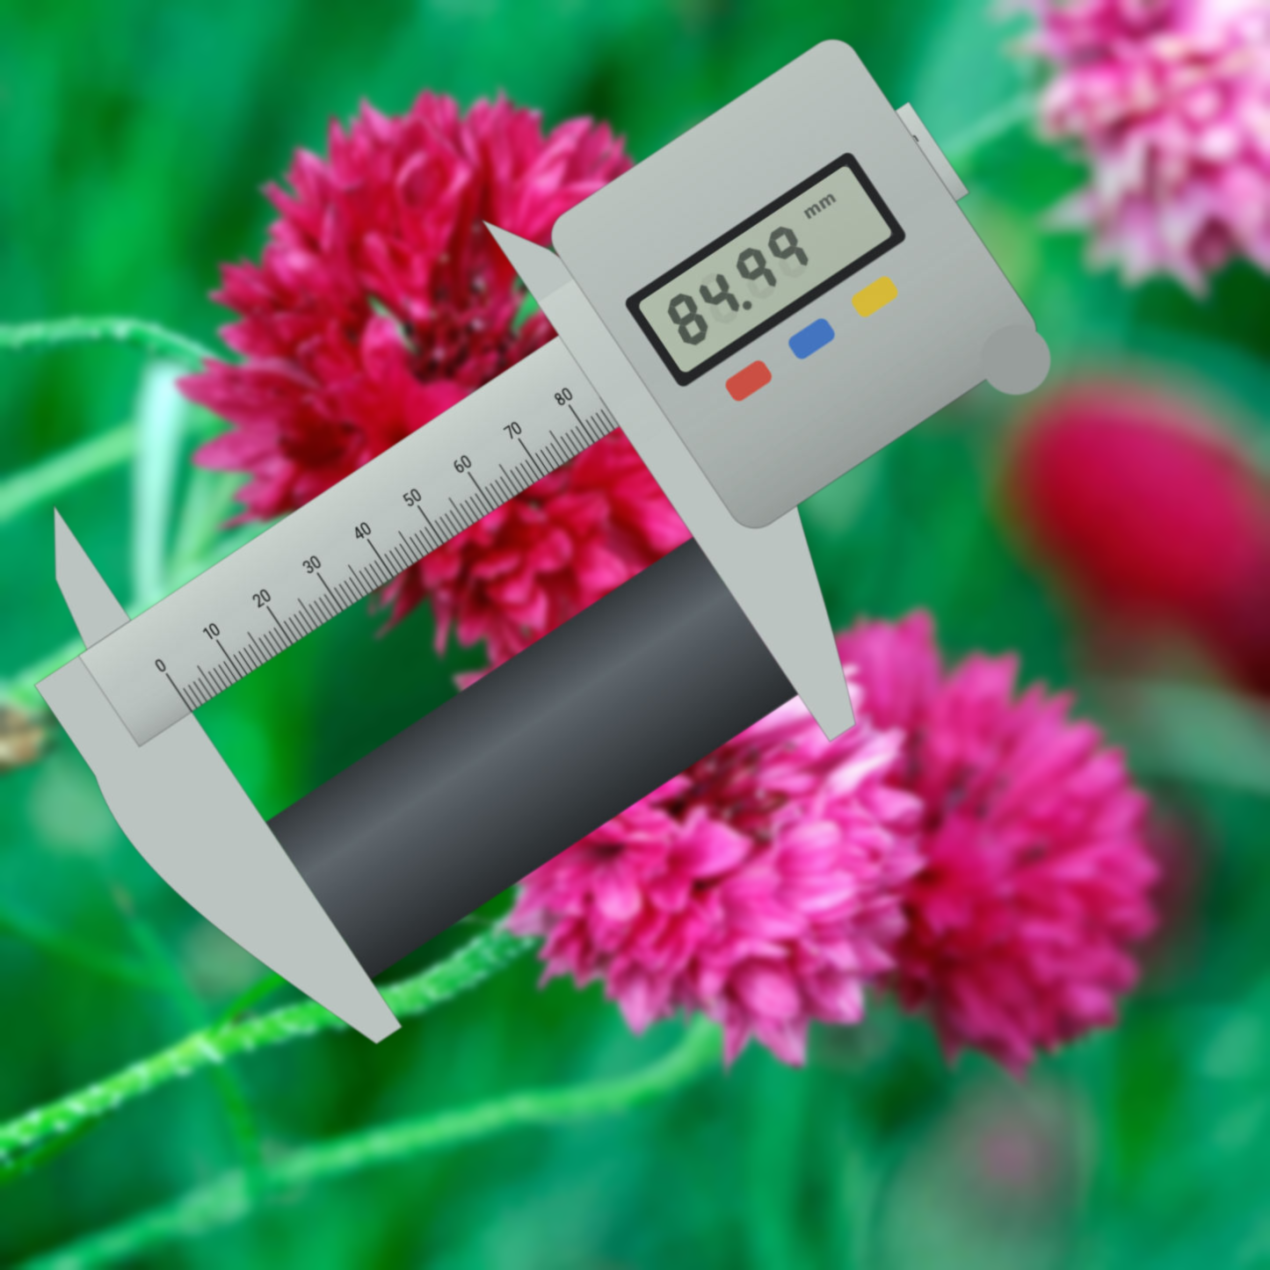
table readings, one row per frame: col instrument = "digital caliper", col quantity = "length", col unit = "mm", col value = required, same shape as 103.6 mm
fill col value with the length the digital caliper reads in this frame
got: 84.99 mm
